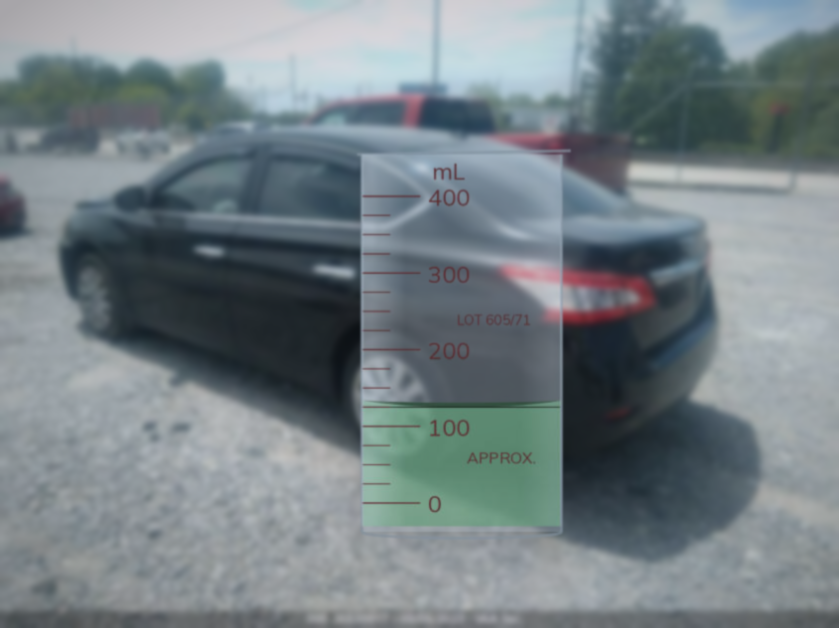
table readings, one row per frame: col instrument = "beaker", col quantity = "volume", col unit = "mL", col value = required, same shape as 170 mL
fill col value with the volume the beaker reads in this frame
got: 125 mL
